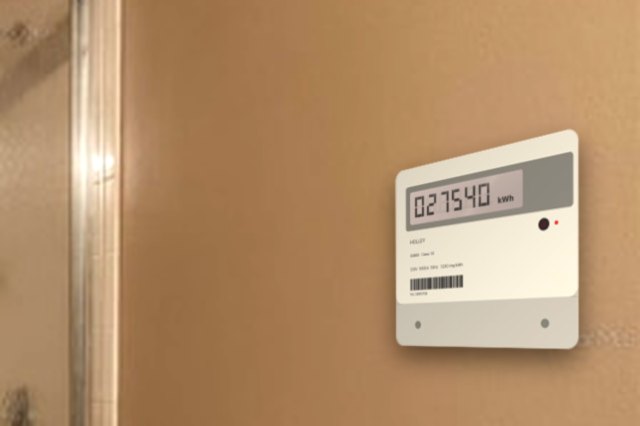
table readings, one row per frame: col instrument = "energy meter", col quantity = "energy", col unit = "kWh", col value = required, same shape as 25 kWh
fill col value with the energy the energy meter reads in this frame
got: 27540 kWh
